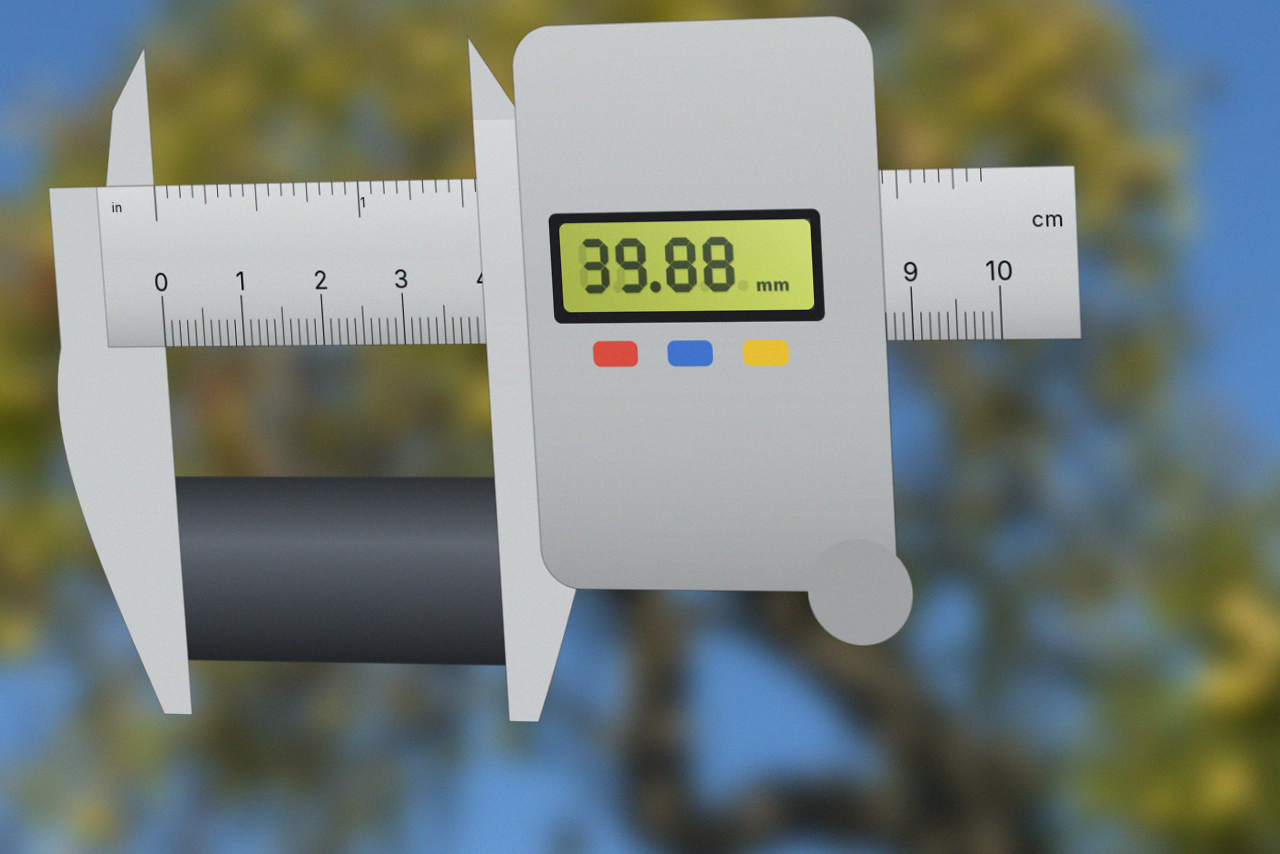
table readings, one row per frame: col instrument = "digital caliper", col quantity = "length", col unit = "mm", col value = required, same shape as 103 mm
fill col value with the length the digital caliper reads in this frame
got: 39.88 mm
